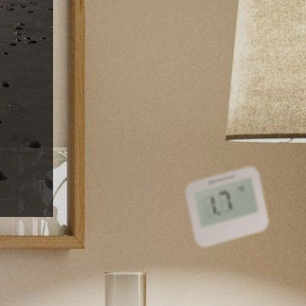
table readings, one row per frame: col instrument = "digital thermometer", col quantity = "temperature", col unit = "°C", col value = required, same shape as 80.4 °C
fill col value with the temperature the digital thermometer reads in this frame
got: 1.7 °C
